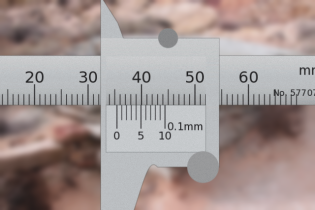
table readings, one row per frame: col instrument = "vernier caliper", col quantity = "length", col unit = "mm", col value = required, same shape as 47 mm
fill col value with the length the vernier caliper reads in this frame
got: 35.4 mm
